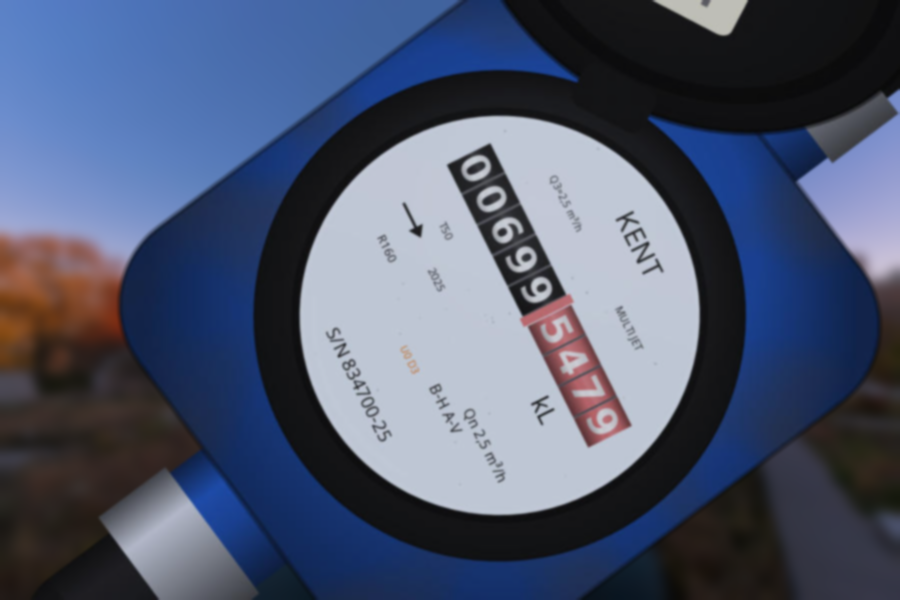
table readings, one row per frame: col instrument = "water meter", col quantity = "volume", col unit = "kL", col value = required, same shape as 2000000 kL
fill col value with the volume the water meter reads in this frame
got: 699.5479 kL
